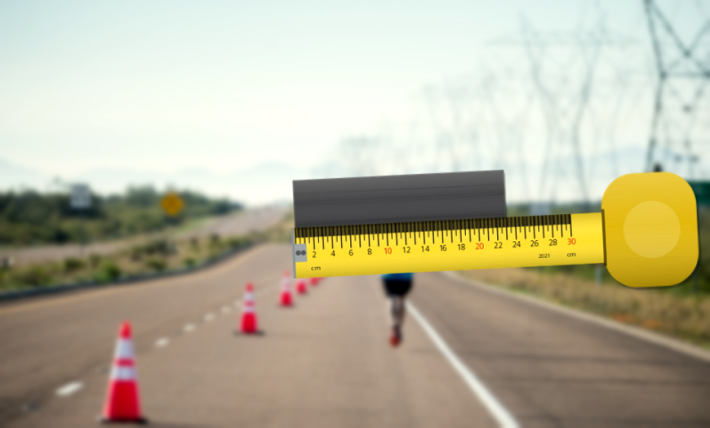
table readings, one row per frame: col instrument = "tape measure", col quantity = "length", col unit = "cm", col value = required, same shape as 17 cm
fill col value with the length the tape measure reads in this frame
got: 23 cm
